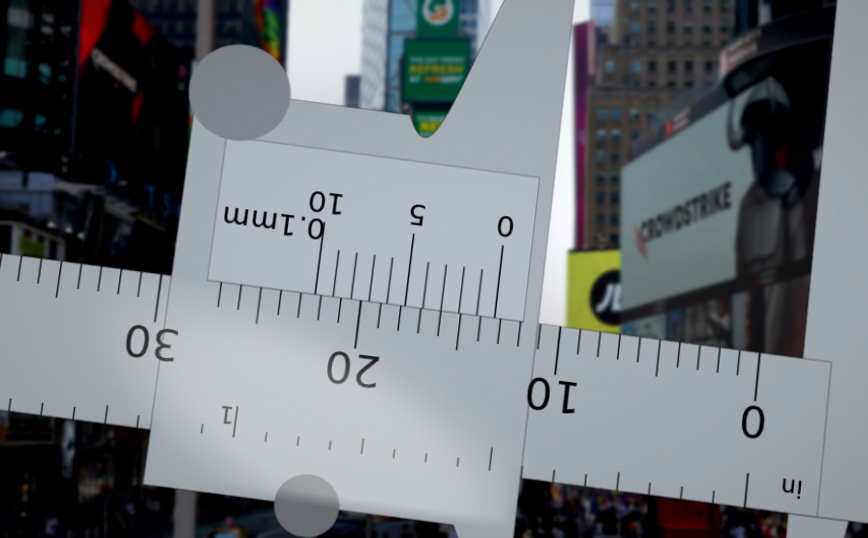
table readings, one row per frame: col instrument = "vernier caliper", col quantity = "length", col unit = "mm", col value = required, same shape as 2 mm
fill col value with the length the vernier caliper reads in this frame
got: 13.3 mm
